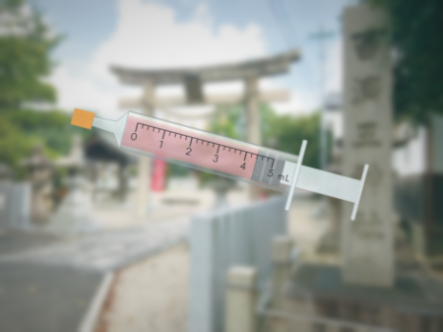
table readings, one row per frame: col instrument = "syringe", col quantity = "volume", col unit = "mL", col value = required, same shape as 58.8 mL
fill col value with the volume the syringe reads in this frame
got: 4.4 mL
